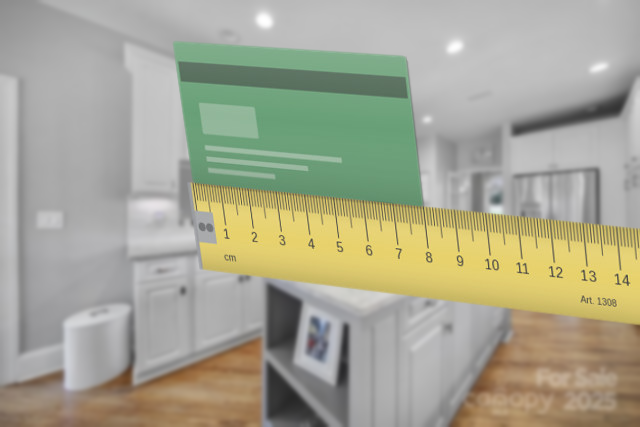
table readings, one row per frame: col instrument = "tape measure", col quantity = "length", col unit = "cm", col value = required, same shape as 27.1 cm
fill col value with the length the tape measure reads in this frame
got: 8 cm
